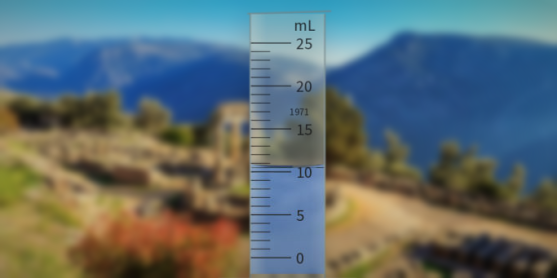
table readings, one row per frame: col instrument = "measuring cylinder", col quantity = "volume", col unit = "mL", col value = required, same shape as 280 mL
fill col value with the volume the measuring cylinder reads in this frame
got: 10.5 mL
